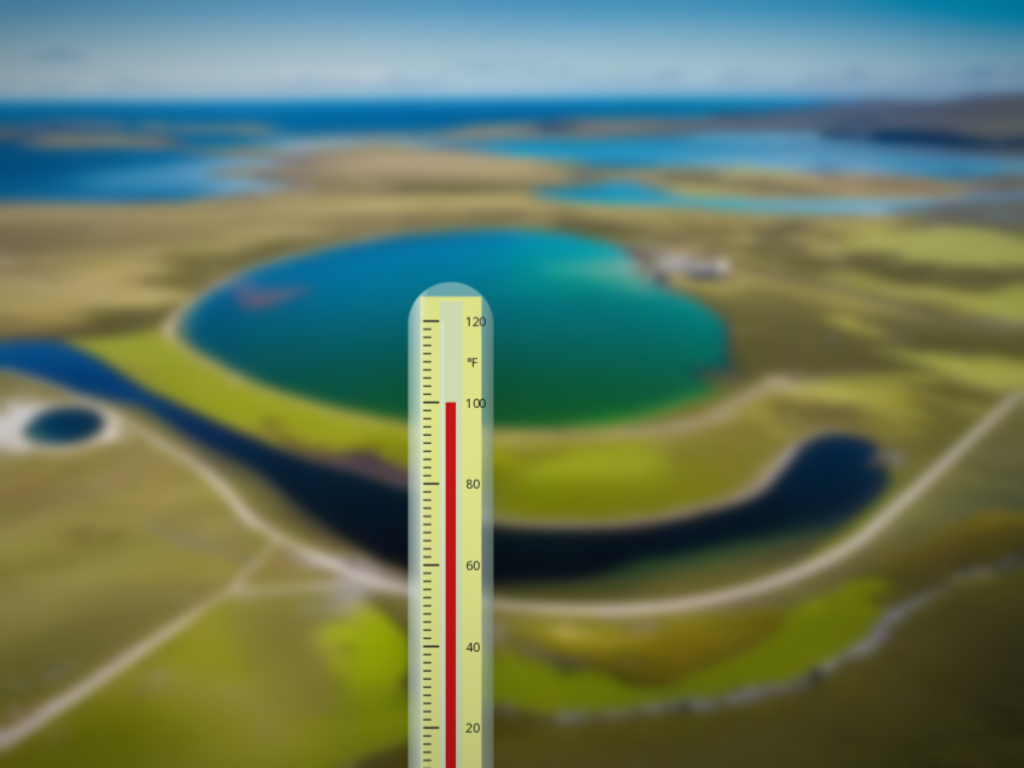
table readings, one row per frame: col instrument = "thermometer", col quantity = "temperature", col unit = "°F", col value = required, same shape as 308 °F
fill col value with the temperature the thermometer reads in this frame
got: 100 °F
